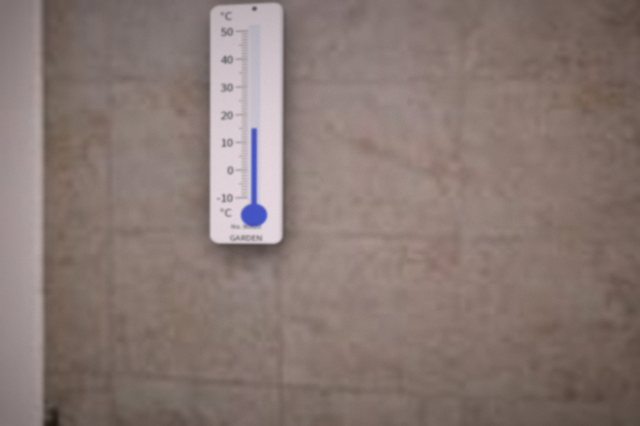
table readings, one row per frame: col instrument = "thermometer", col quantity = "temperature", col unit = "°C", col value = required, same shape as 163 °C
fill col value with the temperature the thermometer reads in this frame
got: 15 °C
